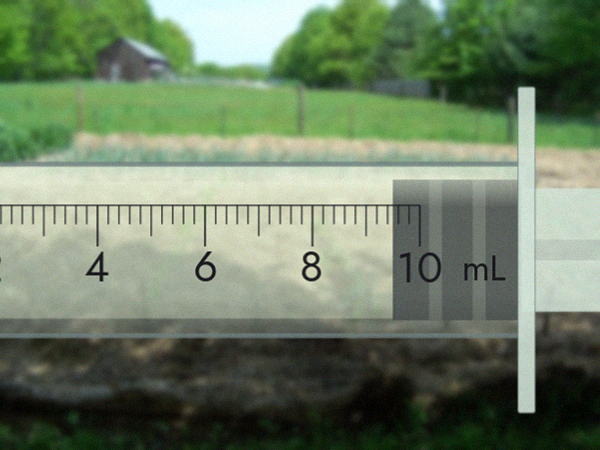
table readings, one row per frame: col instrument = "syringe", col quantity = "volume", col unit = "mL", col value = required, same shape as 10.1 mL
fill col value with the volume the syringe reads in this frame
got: 9.5 mL
